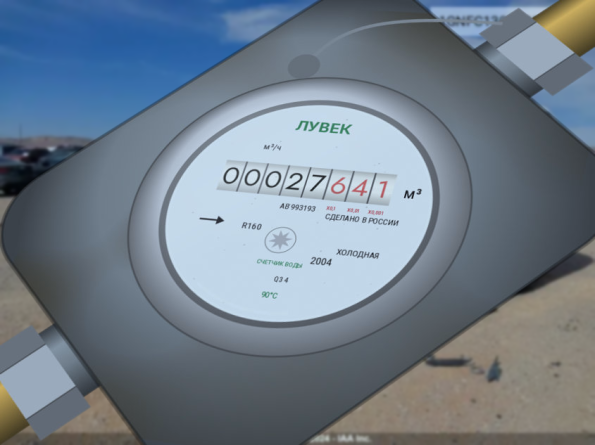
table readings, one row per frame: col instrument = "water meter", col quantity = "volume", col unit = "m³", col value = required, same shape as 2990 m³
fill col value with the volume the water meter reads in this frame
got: 27.641 m³
